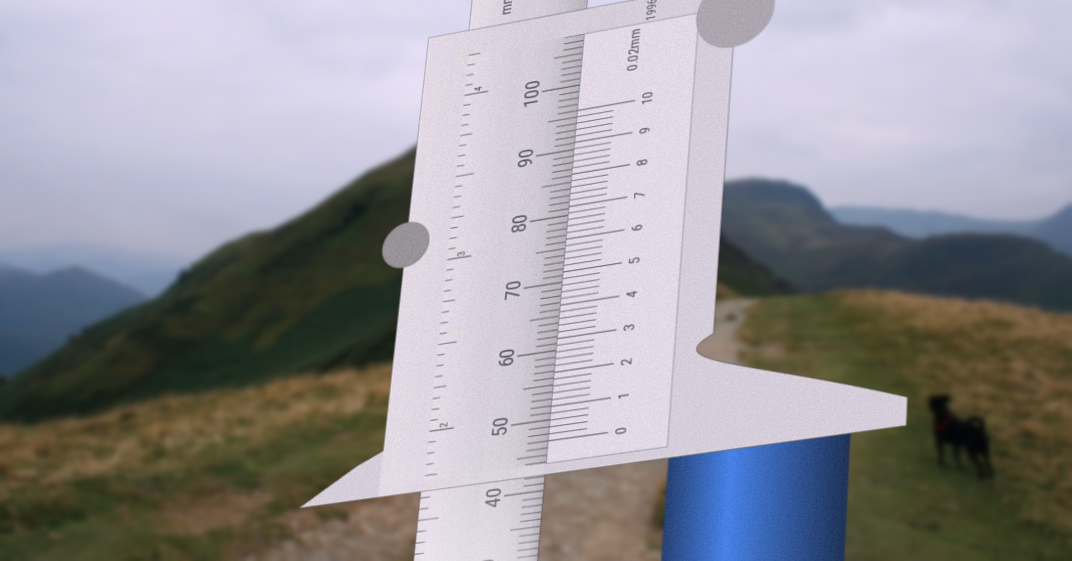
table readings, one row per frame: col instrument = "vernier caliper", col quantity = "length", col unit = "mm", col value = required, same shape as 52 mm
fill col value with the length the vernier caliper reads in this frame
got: 47.0 mm
